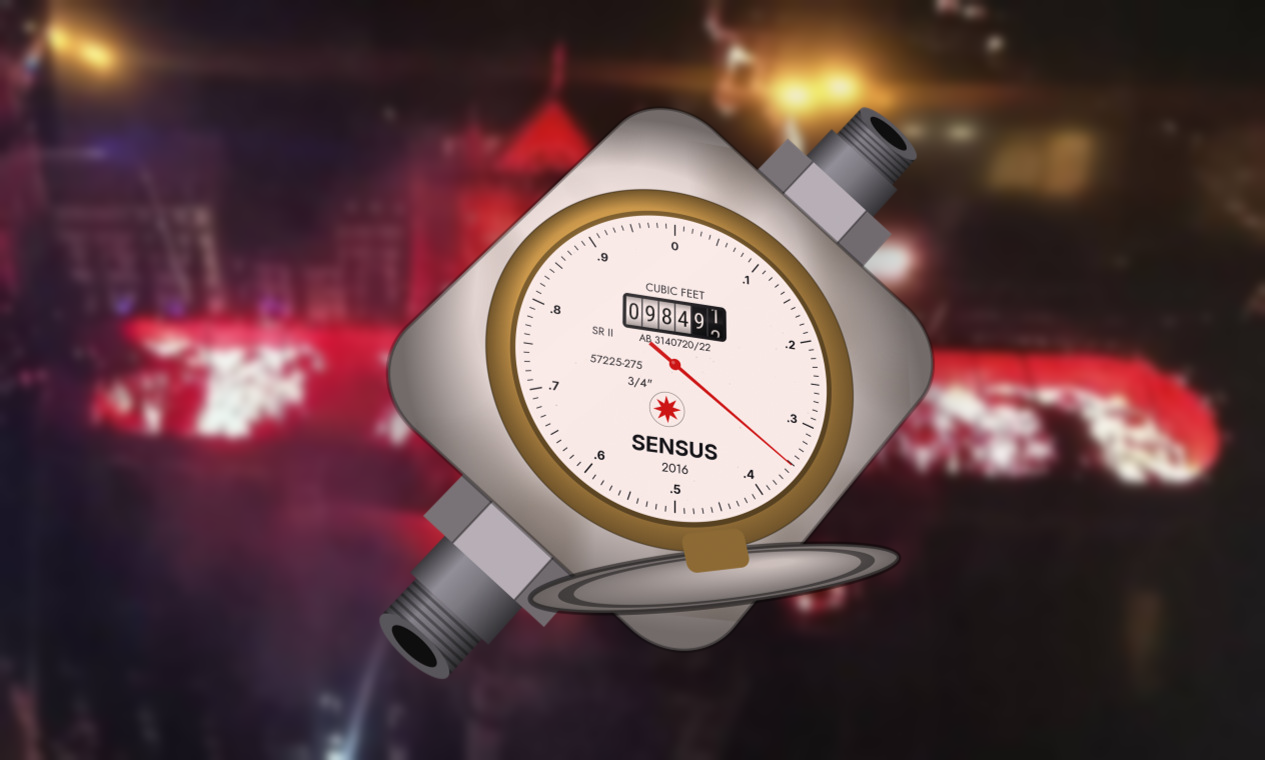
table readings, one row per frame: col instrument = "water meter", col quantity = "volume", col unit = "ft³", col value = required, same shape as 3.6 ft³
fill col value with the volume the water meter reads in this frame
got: 98491.35 ft³
